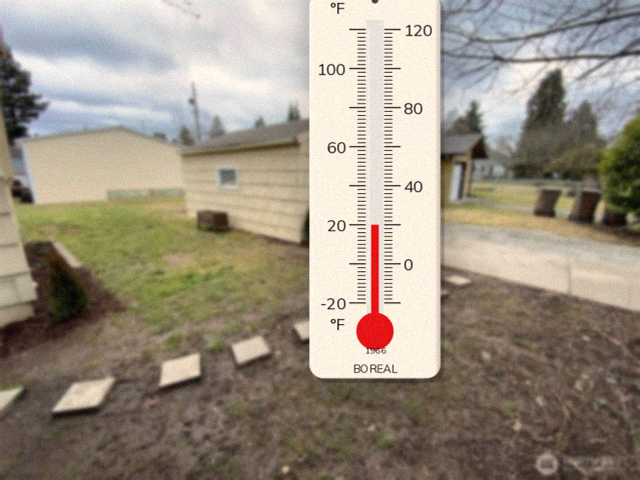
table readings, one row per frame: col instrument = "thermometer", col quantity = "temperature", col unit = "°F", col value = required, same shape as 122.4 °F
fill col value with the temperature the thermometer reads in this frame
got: 20 °F
